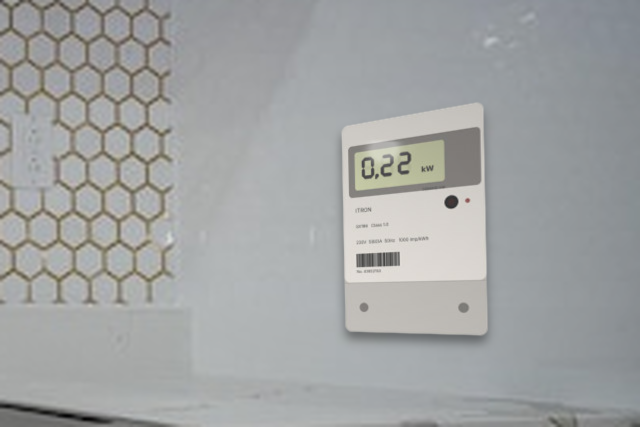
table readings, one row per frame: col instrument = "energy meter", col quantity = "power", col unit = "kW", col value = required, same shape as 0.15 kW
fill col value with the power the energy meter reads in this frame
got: 0.22 kW
